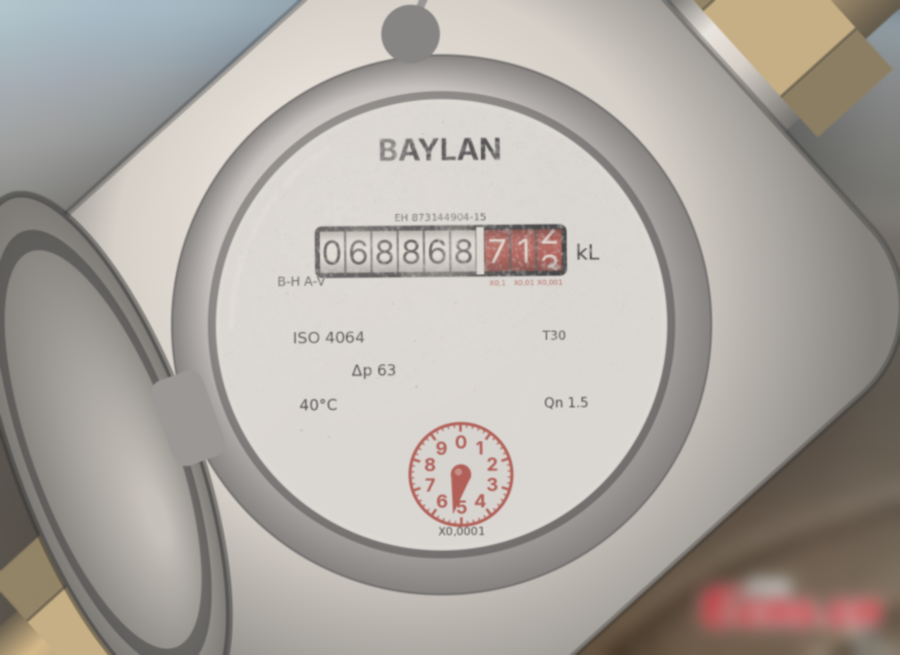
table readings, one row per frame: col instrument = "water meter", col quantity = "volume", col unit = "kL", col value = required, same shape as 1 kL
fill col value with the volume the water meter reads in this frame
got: 68868.7125 kL
